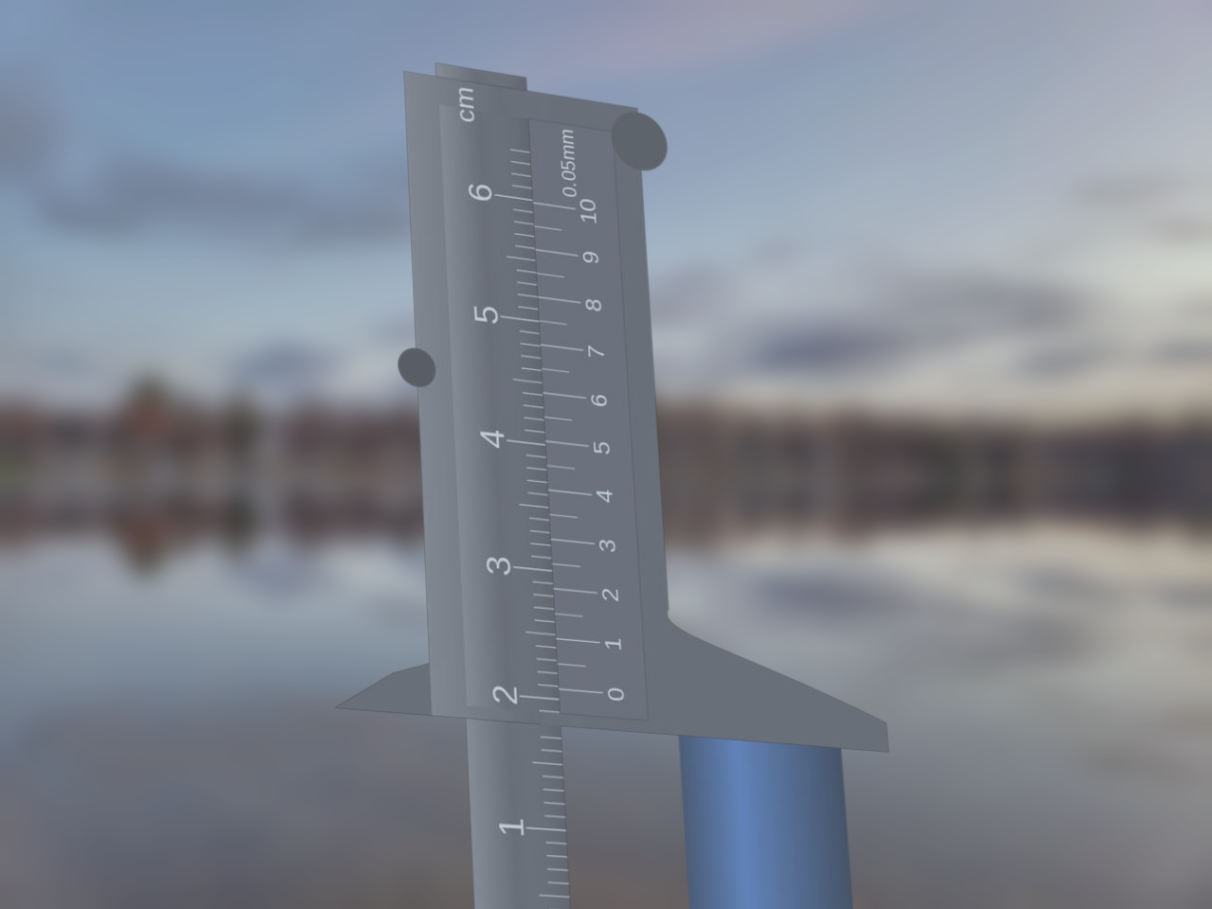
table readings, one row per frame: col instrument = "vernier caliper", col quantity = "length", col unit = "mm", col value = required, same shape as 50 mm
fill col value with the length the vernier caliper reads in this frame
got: 20.8 mm
